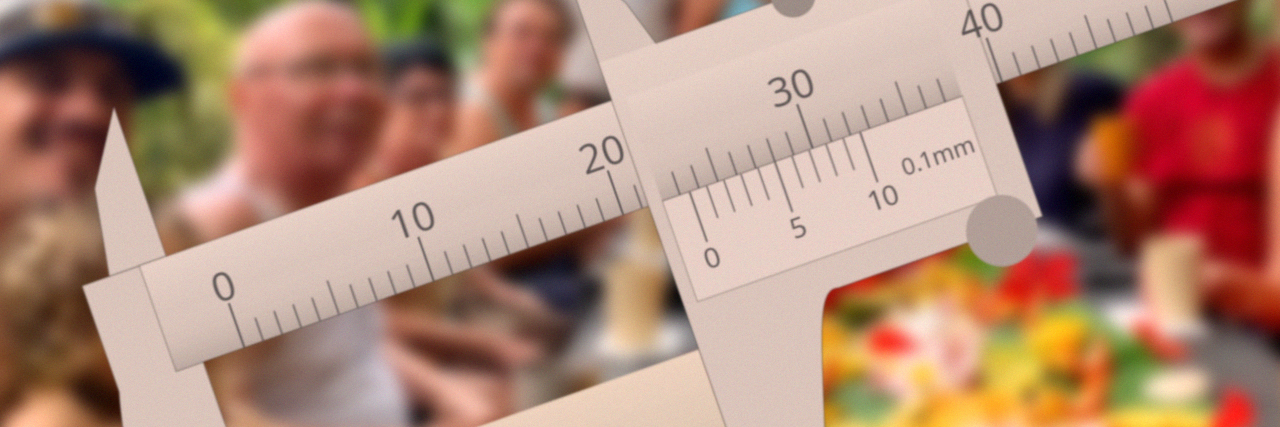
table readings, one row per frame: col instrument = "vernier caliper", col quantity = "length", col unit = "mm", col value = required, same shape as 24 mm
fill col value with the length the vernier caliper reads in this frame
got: 23.5 mm
